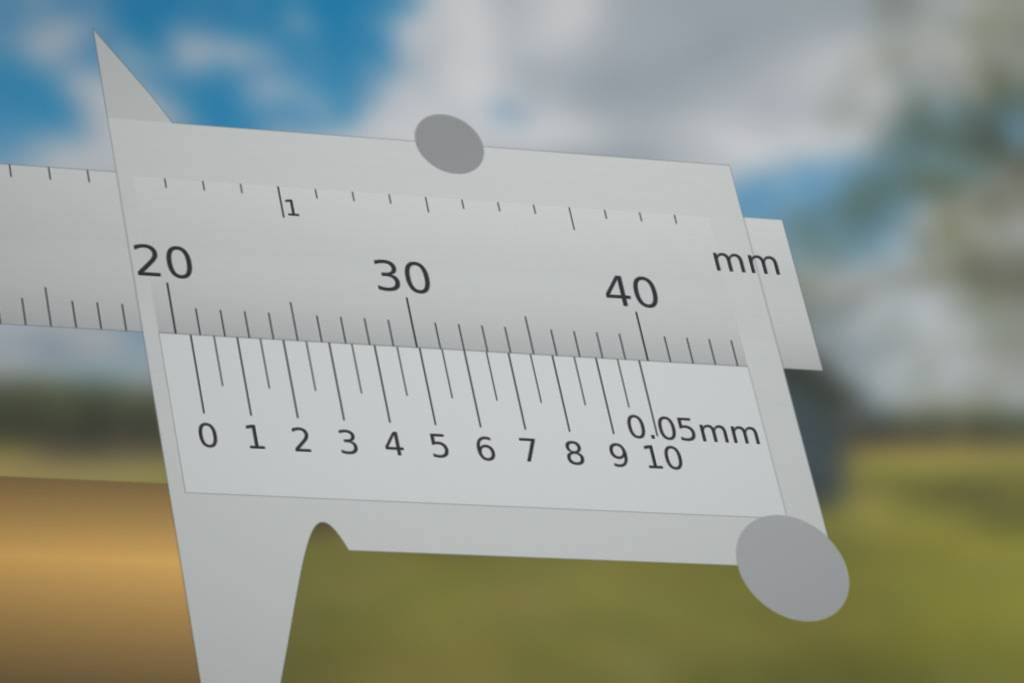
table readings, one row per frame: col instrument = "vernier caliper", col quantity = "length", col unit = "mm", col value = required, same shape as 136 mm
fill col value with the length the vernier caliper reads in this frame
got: 20.6 mm
